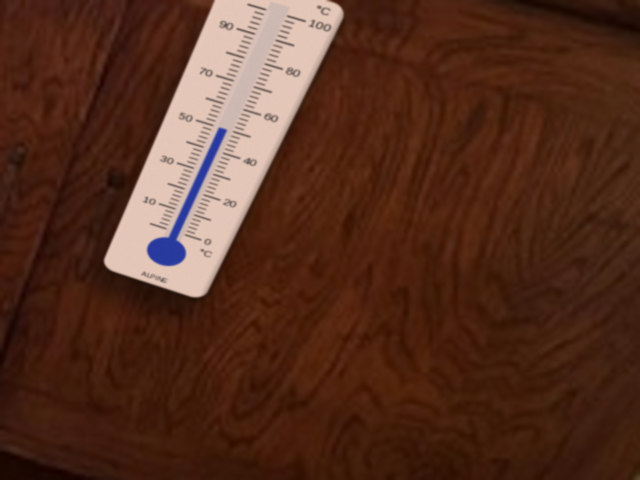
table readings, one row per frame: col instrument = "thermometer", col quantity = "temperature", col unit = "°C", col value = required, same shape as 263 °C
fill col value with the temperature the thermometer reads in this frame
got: 50 °C
